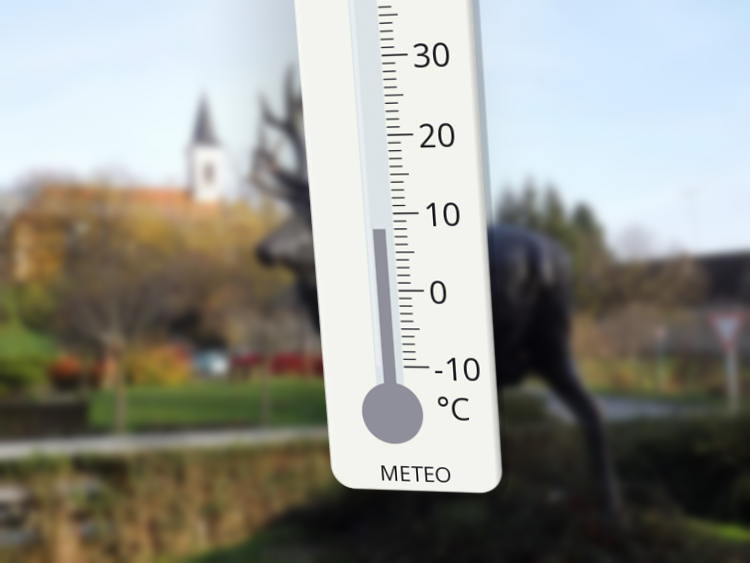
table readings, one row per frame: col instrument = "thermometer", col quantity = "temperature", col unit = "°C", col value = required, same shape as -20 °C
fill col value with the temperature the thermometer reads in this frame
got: 8 °C
